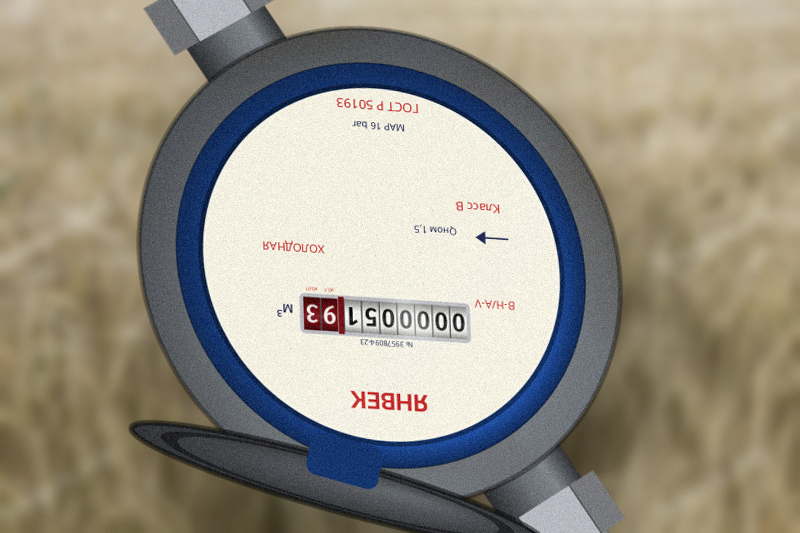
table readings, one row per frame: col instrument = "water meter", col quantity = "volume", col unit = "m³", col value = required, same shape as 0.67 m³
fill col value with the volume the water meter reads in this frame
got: 51.93 m³
